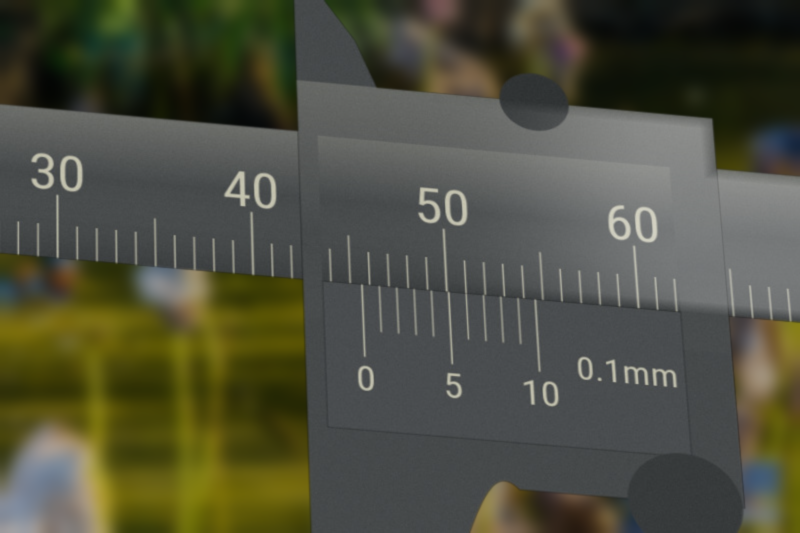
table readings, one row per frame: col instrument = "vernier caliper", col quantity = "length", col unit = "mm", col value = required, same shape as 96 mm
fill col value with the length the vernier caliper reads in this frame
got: 45.6 mm
